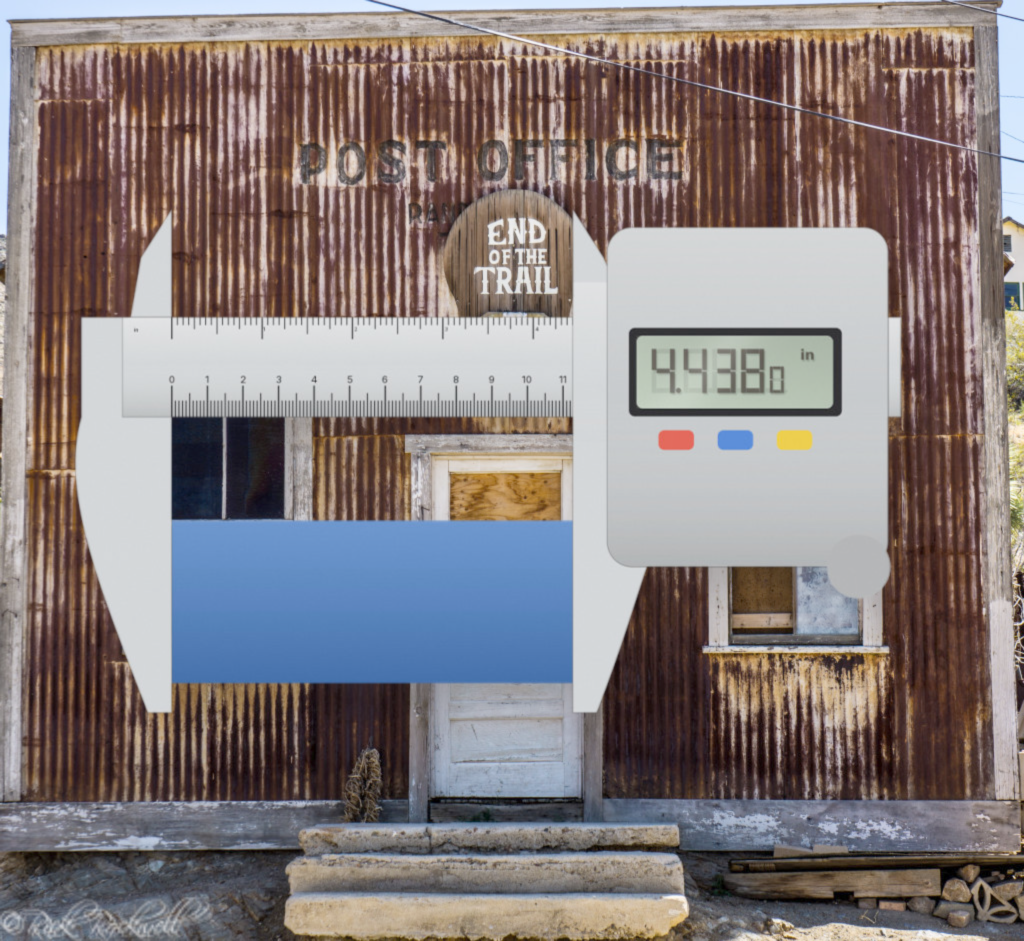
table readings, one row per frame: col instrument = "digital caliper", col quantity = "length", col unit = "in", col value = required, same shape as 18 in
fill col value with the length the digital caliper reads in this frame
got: 4.4380 in
